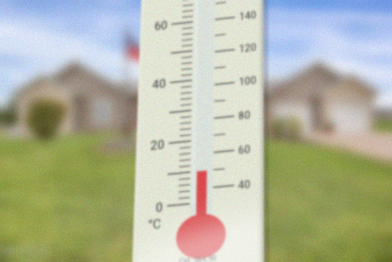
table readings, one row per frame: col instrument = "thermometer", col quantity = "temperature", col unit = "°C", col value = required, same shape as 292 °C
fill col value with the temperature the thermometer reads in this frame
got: 10 °C
